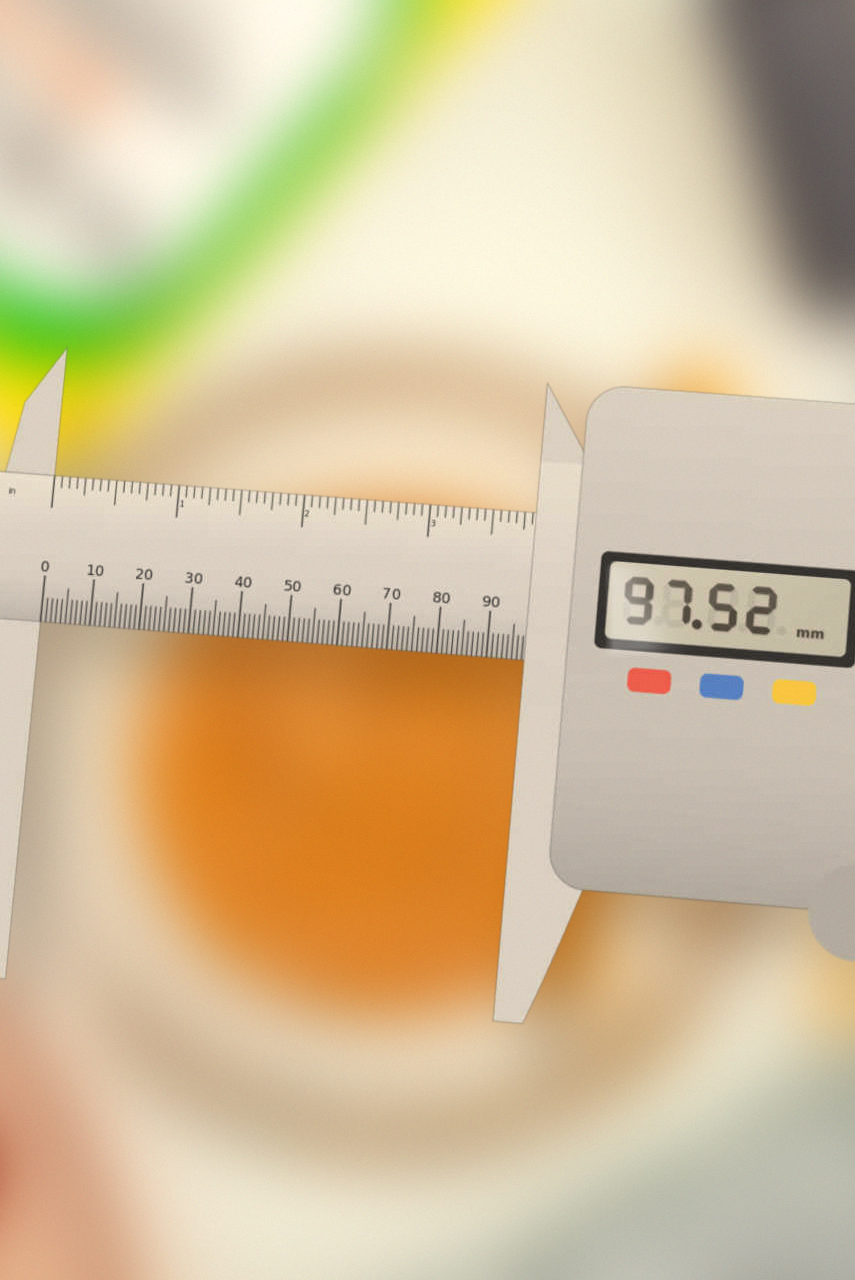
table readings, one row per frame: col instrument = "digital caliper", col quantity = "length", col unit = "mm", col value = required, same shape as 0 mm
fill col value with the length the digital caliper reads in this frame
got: 97.52 mm
